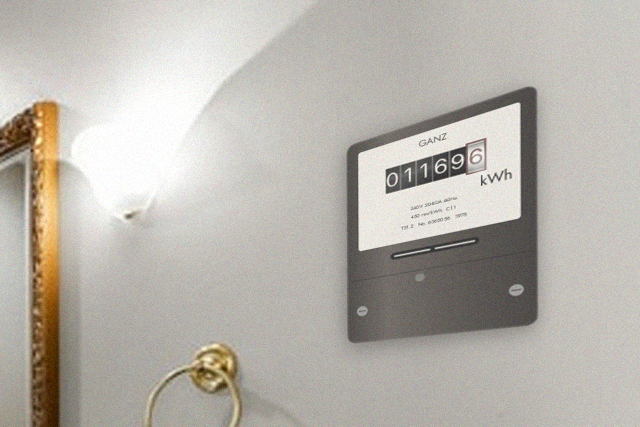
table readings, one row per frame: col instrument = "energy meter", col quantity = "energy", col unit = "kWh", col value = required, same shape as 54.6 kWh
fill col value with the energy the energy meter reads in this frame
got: 1169.6 kWh
